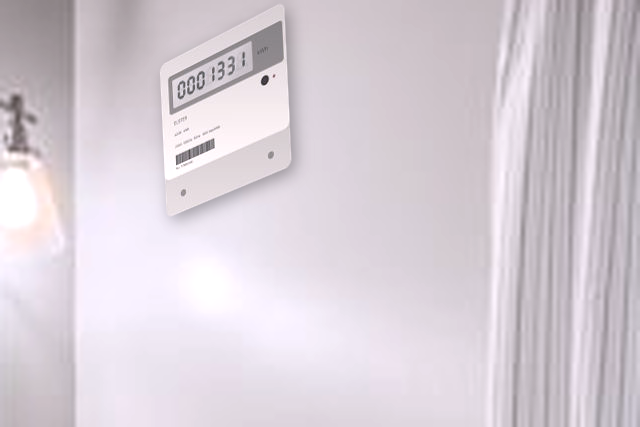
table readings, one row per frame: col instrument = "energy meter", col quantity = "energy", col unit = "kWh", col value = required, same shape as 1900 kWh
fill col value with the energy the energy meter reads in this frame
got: 1331 kWh
